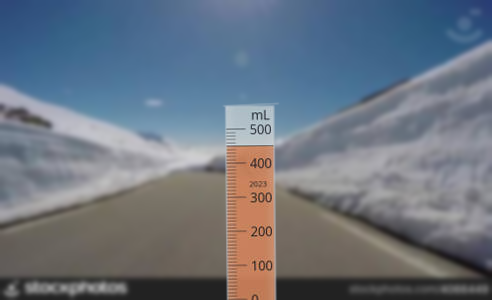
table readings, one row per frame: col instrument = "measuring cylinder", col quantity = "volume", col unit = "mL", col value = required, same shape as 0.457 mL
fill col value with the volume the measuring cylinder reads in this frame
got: 450 mL
